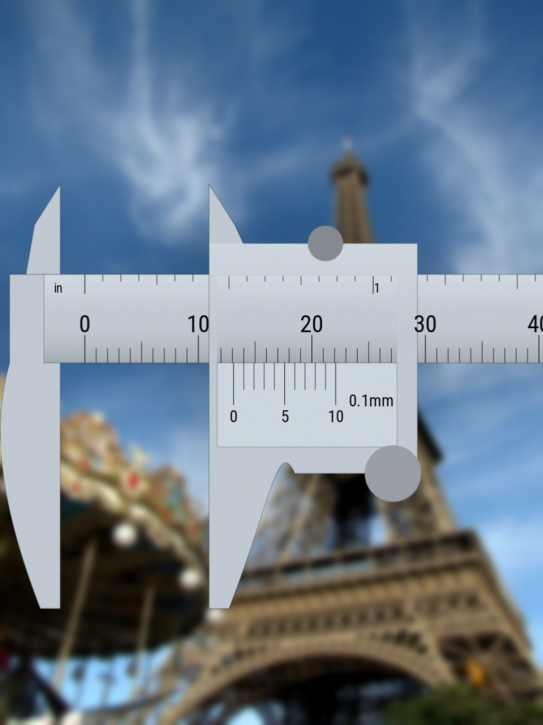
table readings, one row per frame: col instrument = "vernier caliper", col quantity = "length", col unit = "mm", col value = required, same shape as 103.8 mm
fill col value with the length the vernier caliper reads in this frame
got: 13.1 mm
